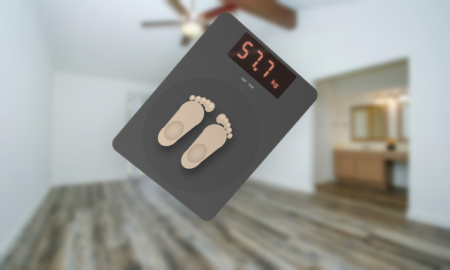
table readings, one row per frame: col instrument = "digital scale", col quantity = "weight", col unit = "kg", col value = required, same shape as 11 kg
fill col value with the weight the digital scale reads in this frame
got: 57.7 kg
